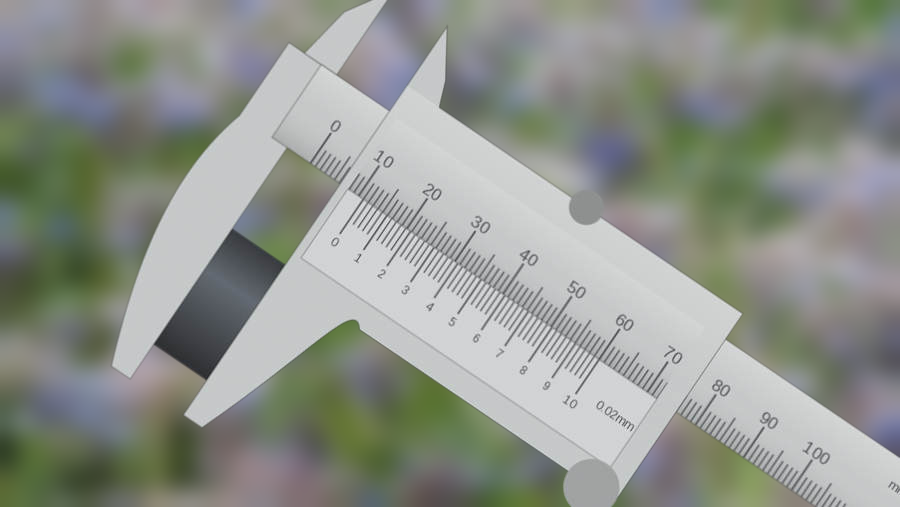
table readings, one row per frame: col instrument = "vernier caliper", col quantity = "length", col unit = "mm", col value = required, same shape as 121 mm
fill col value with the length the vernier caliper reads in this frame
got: 11.0 mm
